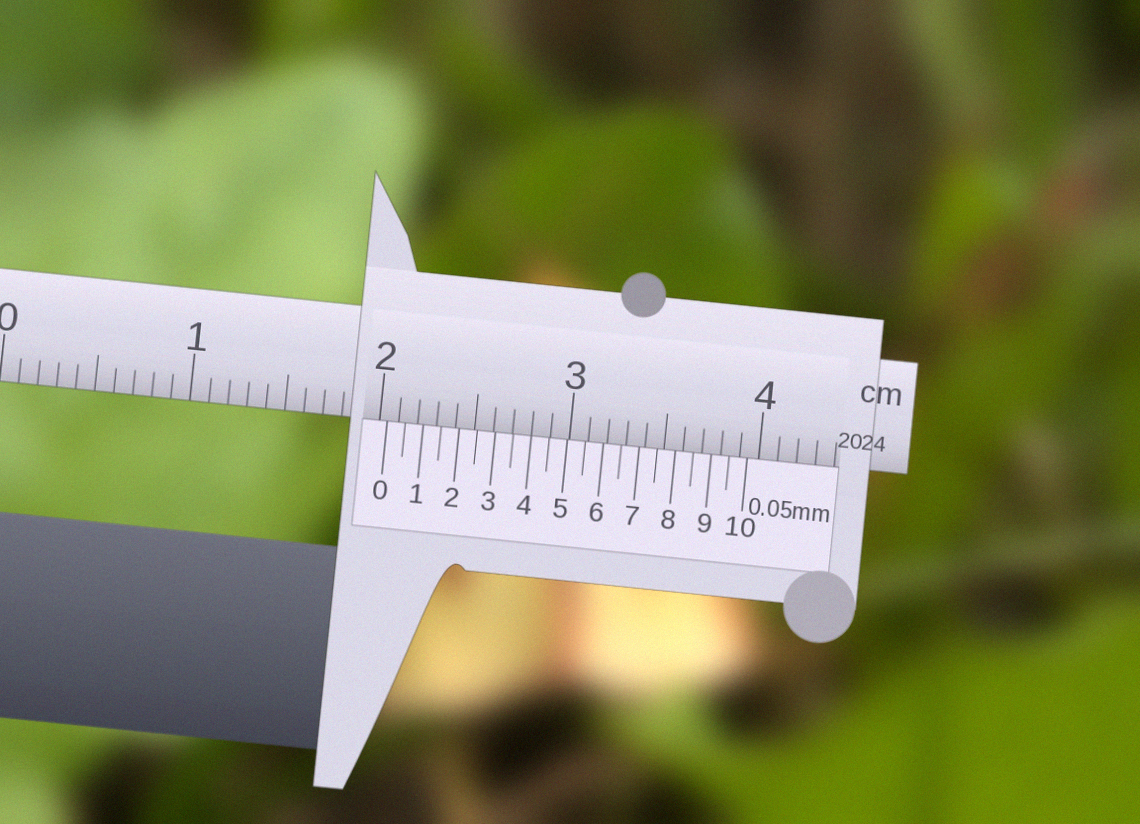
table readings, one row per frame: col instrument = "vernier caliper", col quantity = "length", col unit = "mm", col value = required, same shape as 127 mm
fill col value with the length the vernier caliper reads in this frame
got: 20.4 mm
